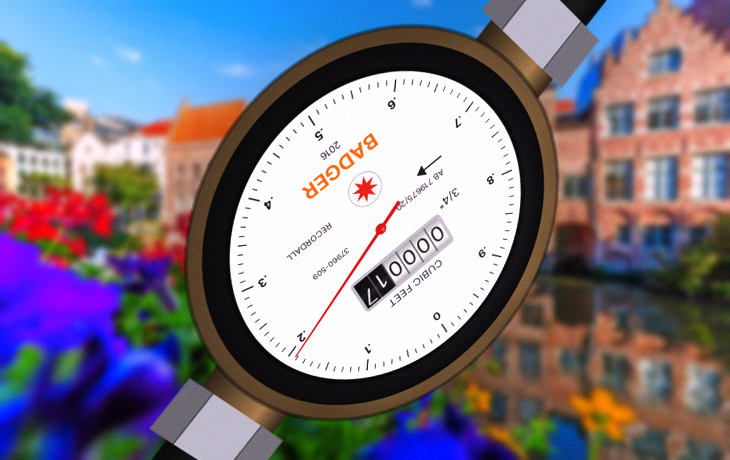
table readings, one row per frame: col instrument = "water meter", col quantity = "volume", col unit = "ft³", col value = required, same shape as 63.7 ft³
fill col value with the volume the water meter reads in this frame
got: 17.19 ft³
